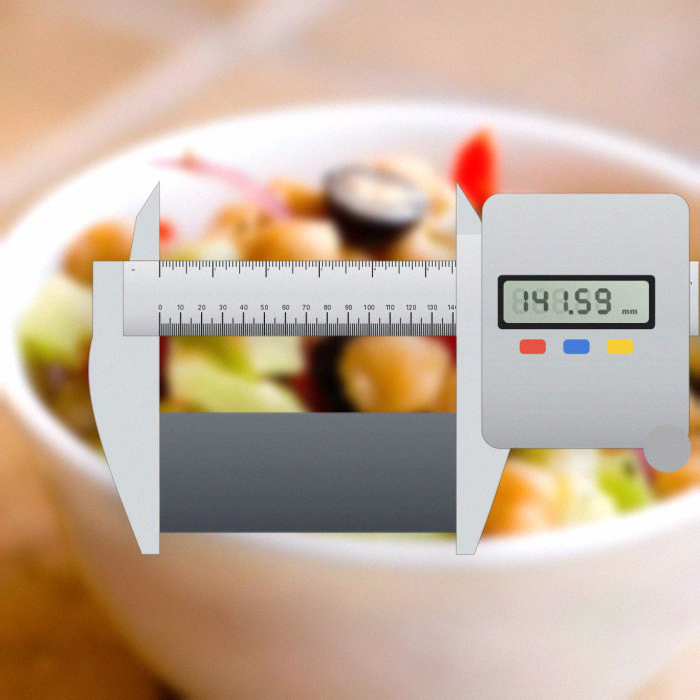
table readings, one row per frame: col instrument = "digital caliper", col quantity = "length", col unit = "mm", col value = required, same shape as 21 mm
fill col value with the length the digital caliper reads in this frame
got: 141.59 mm
